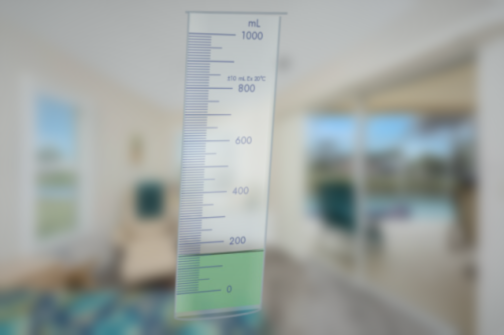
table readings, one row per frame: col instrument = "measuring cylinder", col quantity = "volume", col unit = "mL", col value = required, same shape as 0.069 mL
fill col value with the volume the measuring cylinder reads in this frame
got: 150 mL
